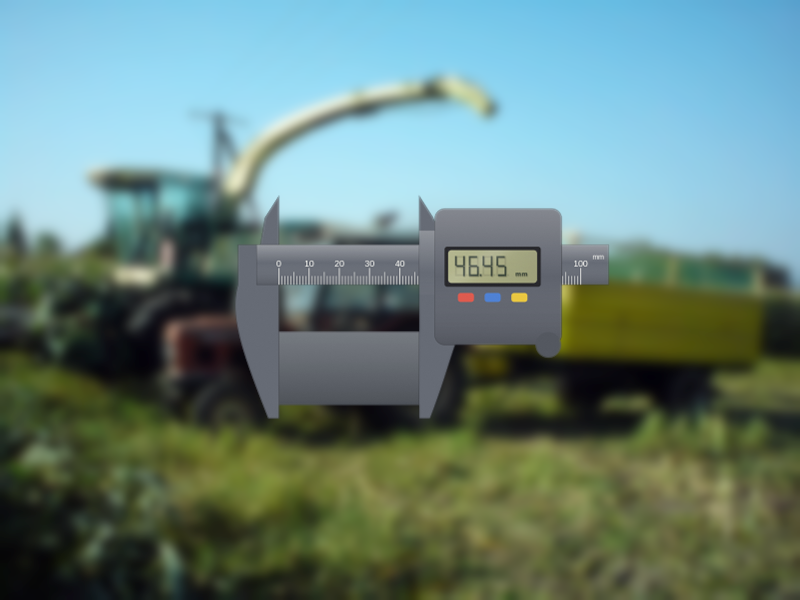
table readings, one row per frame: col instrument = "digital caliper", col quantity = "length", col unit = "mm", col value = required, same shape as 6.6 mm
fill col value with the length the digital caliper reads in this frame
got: 46.45 mm
